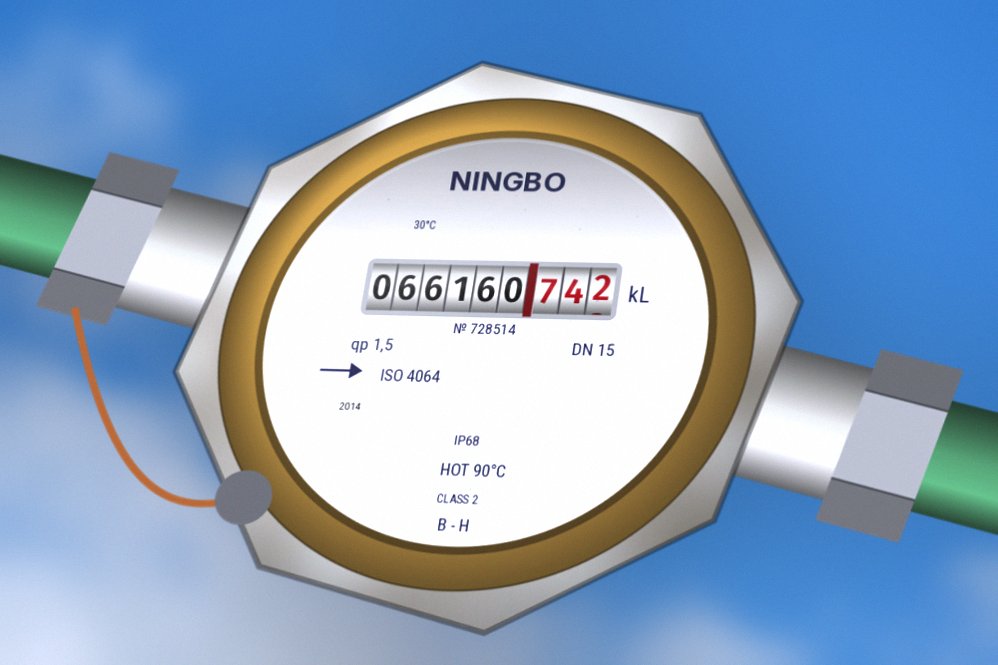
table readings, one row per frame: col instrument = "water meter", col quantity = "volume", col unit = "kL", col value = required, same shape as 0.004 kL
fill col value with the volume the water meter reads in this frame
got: 66160.742 kL
